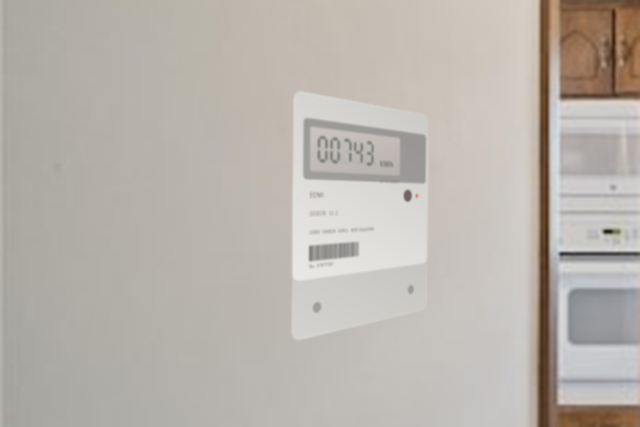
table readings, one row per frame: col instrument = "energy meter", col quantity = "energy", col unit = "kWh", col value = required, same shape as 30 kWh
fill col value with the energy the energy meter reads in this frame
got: 743 kWh
